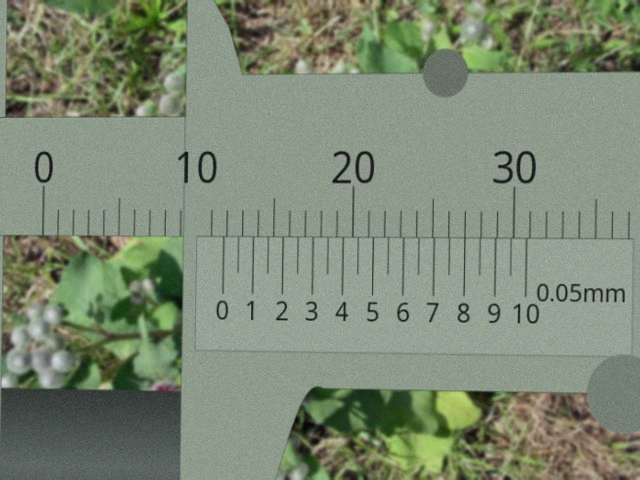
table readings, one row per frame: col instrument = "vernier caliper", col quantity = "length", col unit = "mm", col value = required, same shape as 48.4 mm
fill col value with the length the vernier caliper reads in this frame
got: 11.8 mm
